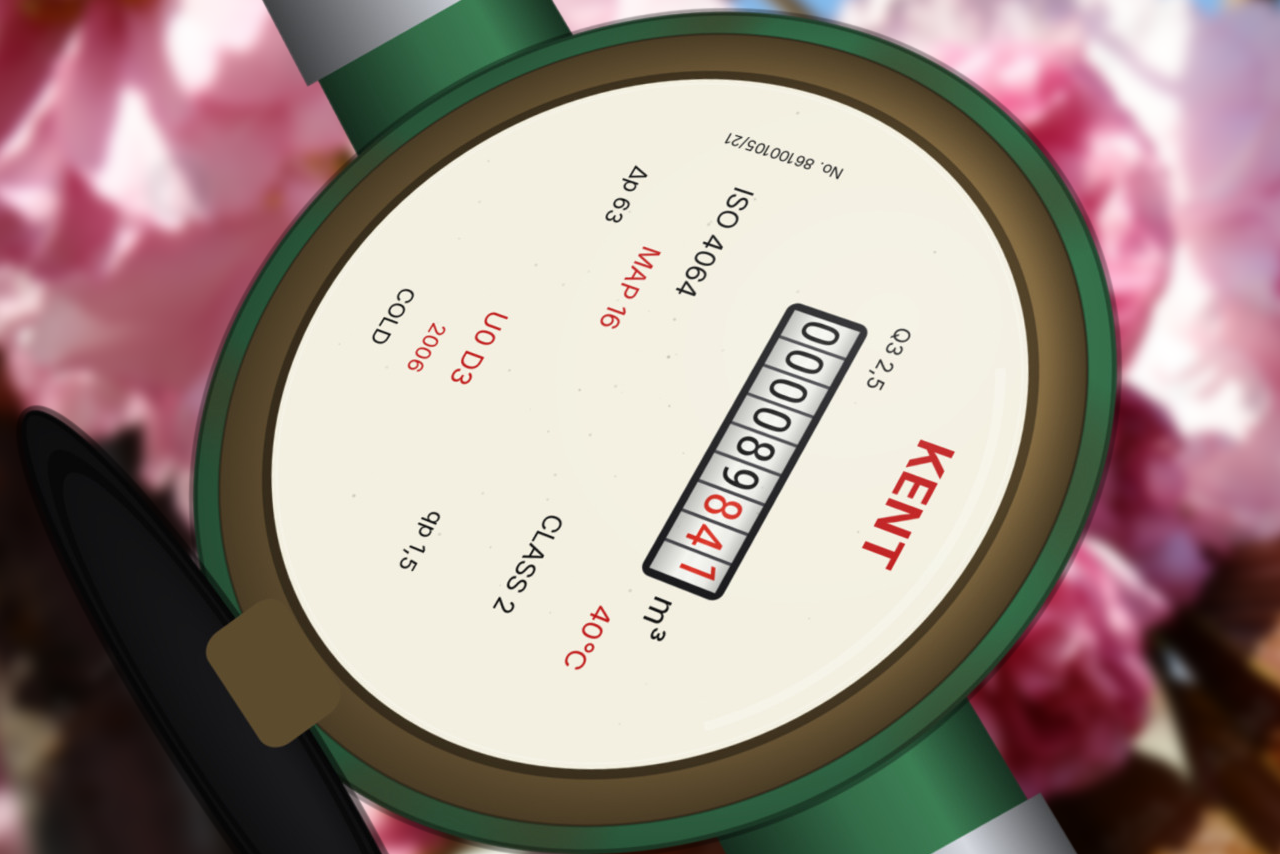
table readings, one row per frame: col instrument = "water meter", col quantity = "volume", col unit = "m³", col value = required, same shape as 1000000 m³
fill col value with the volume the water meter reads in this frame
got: 89.841 m³
